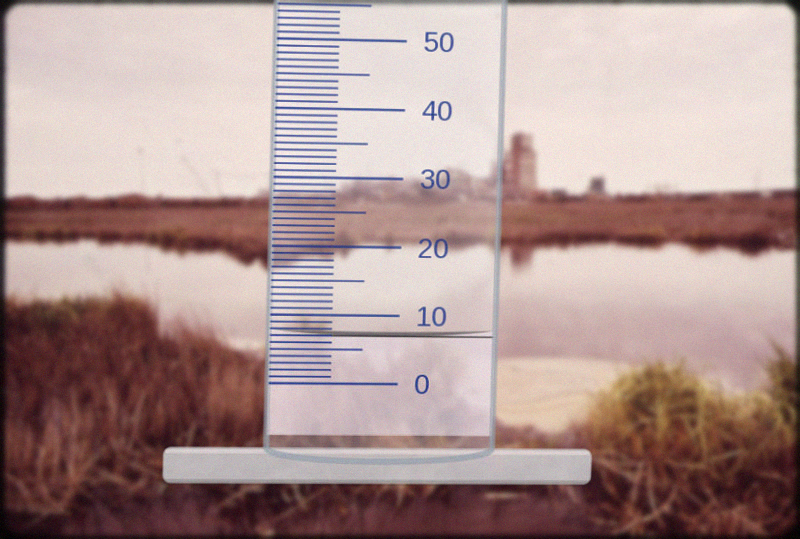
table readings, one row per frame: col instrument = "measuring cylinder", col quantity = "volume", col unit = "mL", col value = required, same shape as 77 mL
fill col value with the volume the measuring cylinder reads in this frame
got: 7 mL
